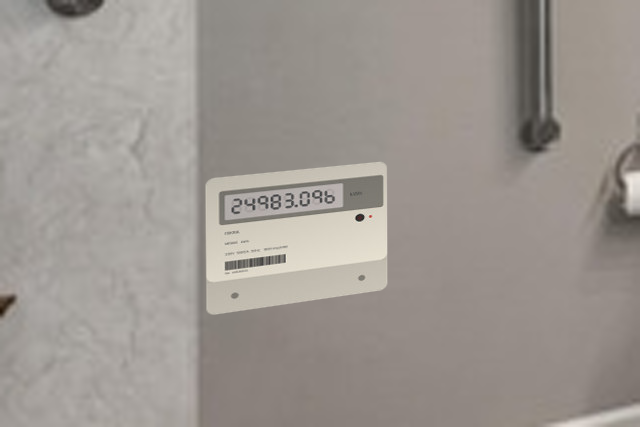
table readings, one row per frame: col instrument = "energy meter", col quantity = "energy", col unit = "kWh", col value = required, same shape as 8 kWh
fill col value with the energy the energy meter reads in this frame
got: 24983.096 kWh
